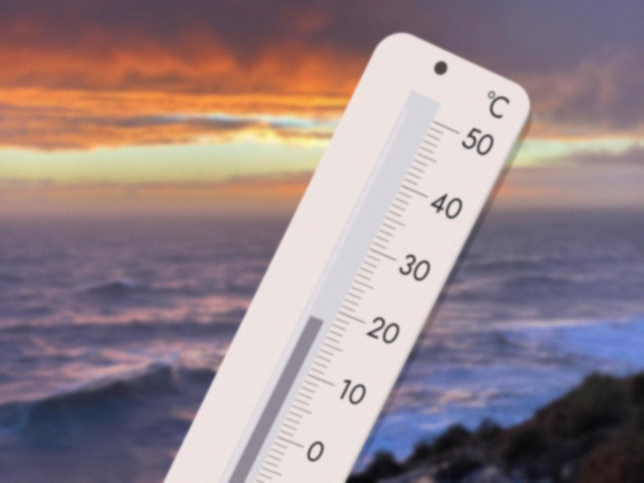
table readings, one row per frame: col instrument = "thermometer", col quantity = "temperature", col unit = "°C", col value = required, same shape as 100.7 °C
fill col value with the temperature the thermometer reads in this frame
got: 18 °C
